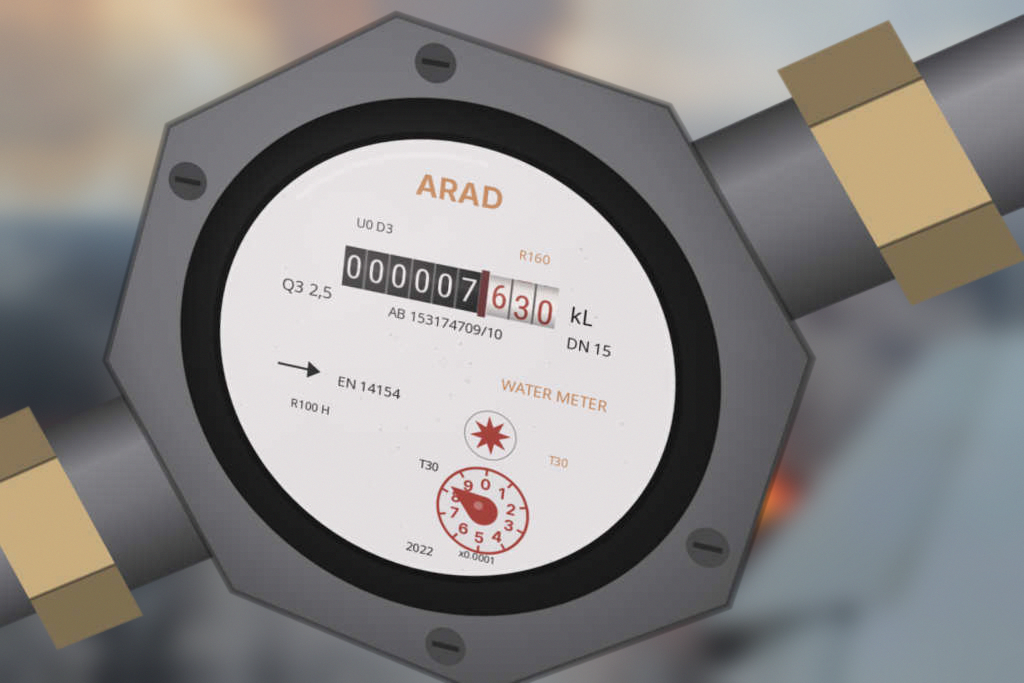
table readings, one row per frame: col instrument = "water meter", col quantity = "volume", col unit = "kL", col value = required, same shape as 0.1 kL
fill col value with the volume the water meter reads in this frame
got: 7.6298 kL
